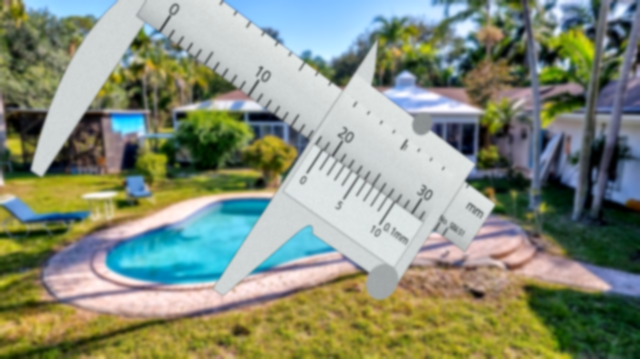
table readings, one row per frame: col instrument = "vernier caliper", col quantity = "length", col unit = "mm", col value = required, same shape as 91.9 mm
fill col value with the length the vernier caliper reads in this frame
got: 18.8 mm
